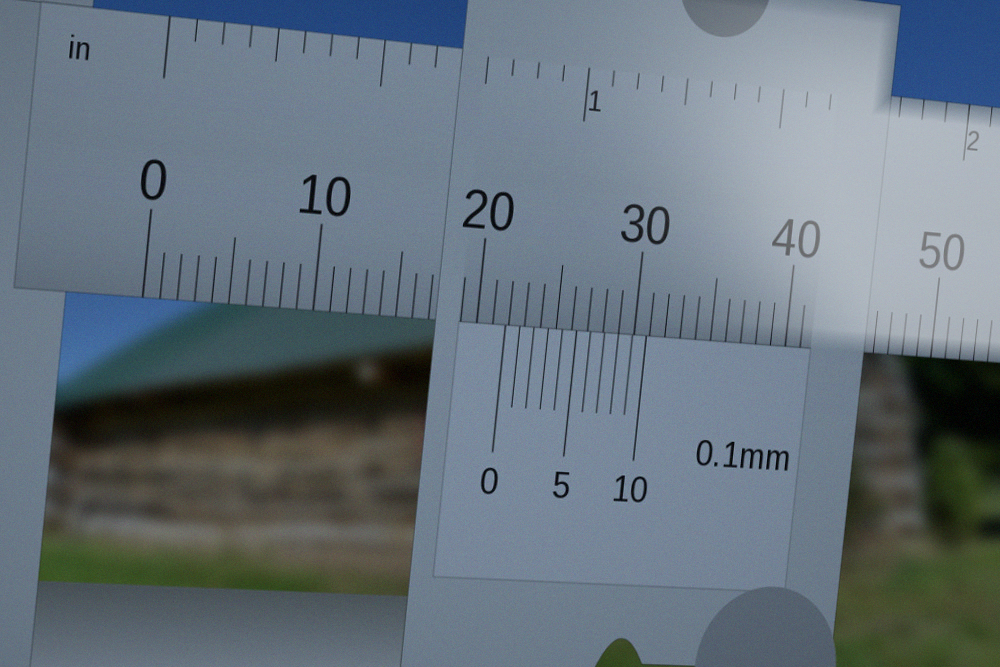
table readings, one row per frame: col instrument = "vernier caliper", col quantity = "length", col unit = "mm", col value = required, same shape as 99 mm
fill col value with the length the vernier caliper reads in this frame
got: 21.8 mm
